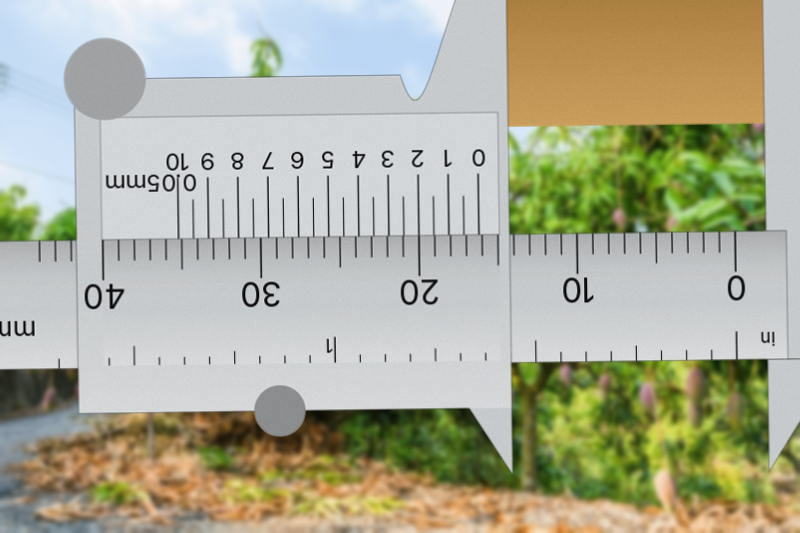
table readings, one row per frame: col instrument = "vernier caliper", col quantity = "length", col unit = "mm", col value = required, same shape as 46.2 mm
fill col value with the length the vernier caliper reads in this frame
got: 16.2 mm
